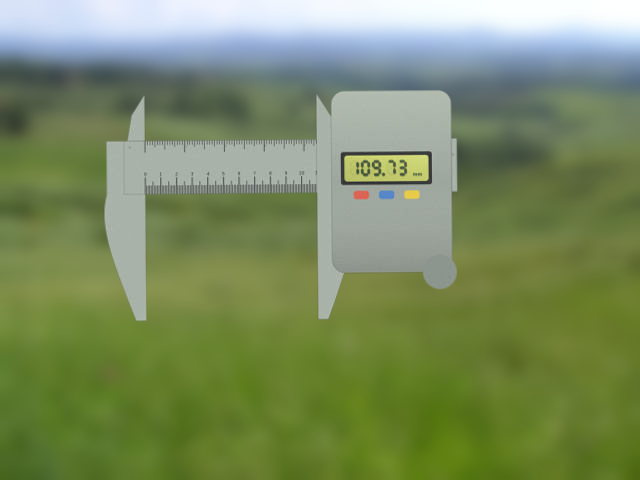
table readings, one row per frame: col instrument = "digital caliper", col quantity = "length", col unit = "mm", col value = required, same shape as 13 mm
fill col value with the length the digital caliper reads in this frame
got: 109.73 mm
